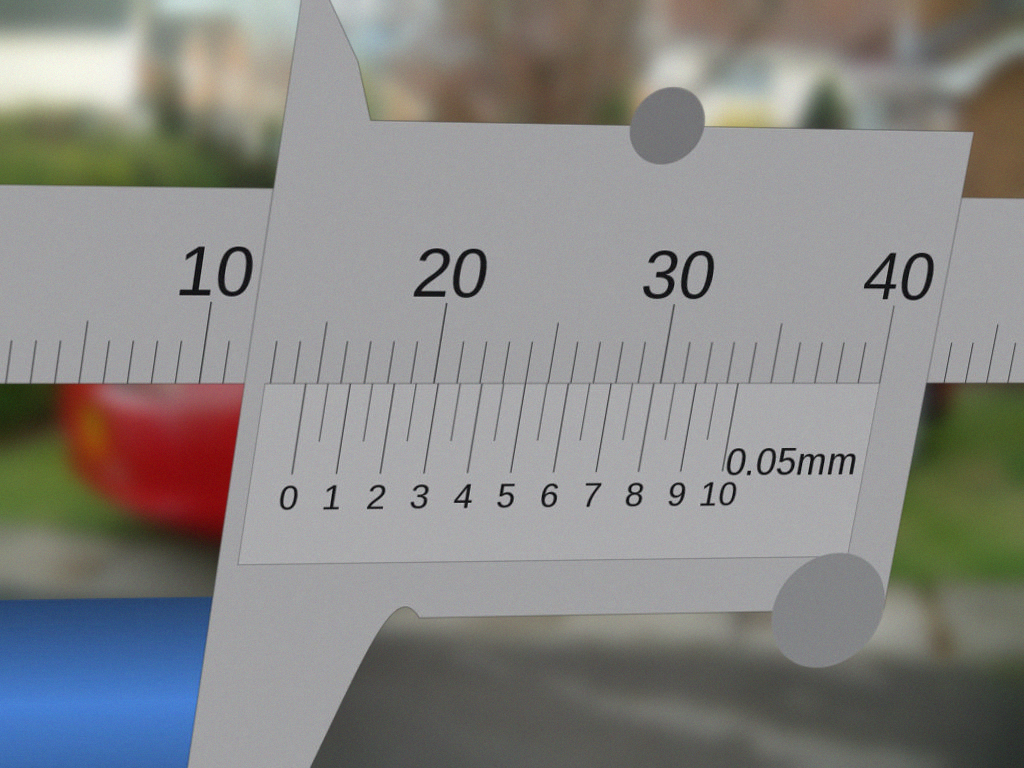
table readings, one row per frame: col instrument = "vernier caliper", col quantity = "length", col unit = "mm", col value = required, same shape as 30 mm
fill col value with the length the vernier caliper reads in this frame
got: 14.5 mm
